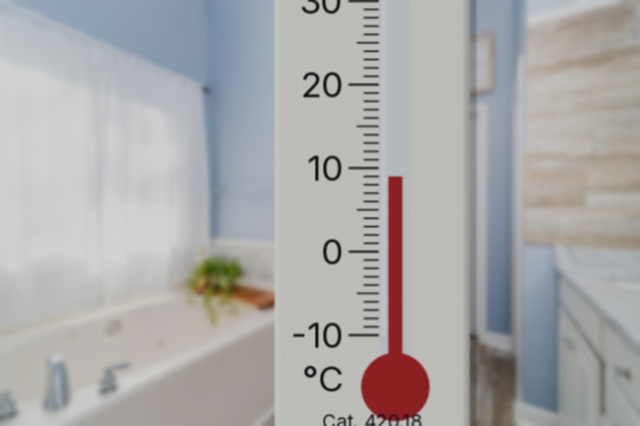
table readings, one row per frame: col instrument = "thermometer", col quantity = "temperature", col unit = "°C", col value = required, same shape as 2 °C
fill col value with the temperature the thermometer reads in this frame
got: 9 °C
